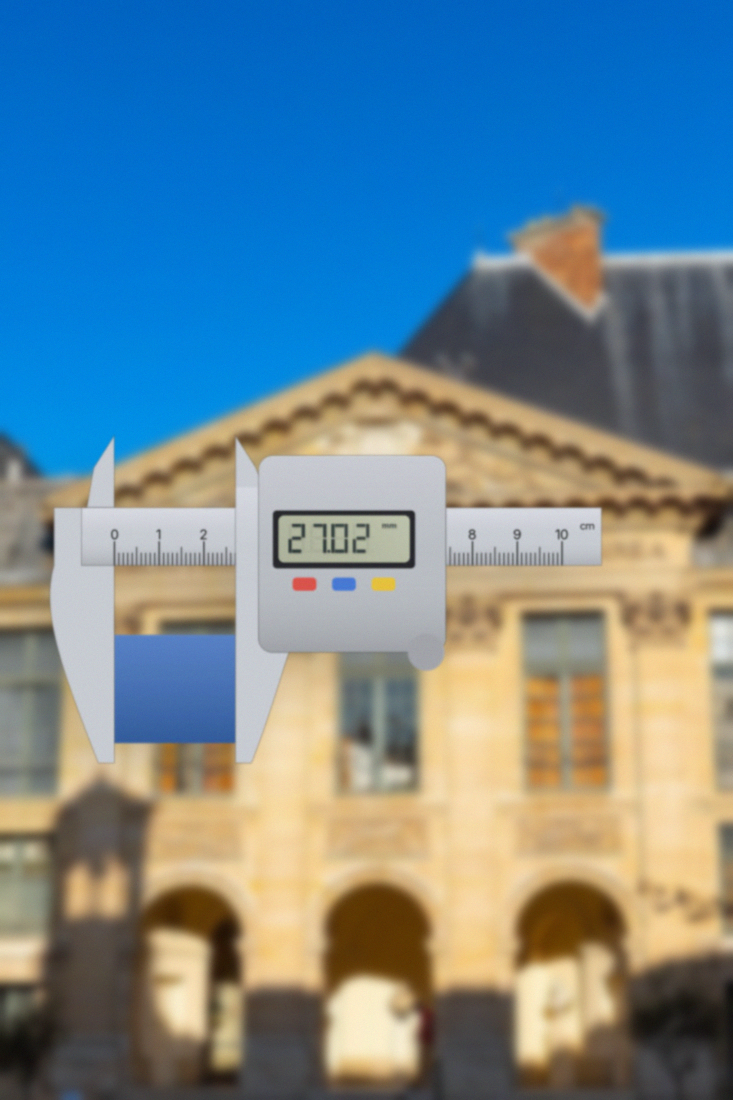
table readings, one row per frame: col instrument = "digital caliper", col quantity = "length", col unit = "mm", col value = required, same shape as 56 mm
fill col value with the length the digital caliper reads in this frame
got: 27.02 mm
